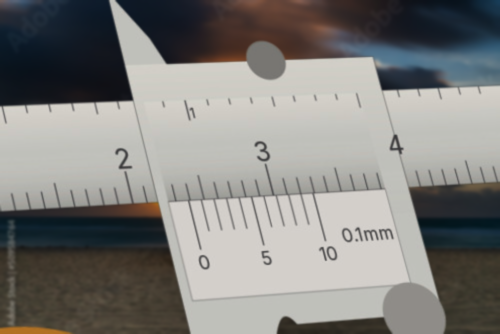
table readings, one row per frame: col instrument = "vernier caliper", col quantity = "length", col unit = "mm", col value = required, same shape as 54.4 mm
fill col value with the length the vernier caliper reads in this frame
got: 23.9 mm
